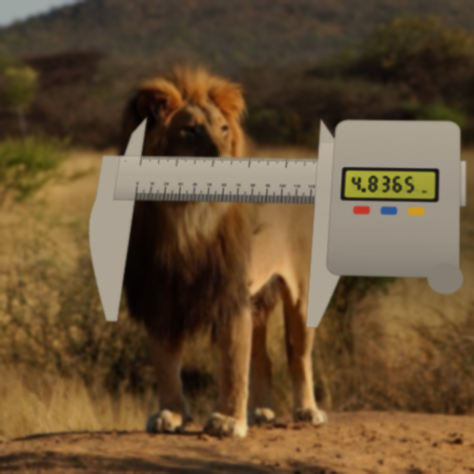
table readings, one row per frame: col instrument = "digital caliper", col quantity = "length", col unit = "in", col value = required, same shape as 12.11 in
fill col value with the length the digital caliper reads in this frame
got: 4.8365 in
